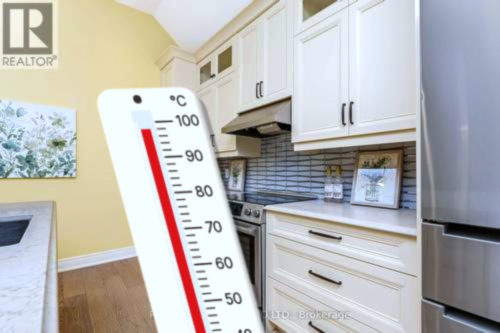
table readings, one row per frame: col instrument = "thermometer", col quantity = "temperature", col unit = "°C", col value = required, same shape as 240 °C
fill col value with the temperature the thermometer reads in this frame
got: 98 °C
